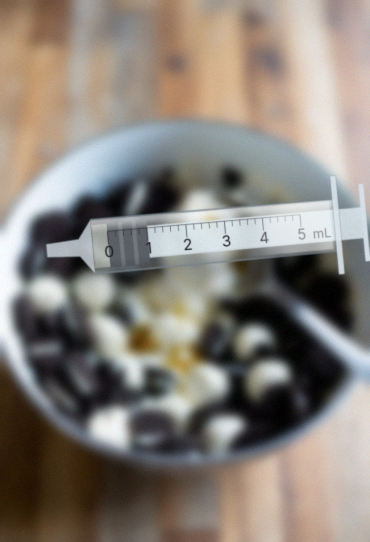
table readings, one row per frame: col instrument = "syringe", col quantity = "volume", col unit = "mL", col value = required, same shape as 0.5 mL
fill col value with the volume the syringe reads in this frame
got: 0 mL
